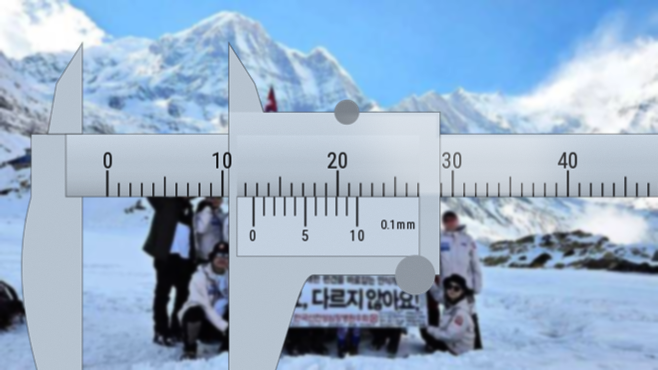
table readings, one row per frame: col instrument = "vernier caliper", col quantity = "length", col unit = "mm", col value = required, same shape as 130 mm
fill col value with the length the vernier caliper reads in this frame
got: 12.7 mm
